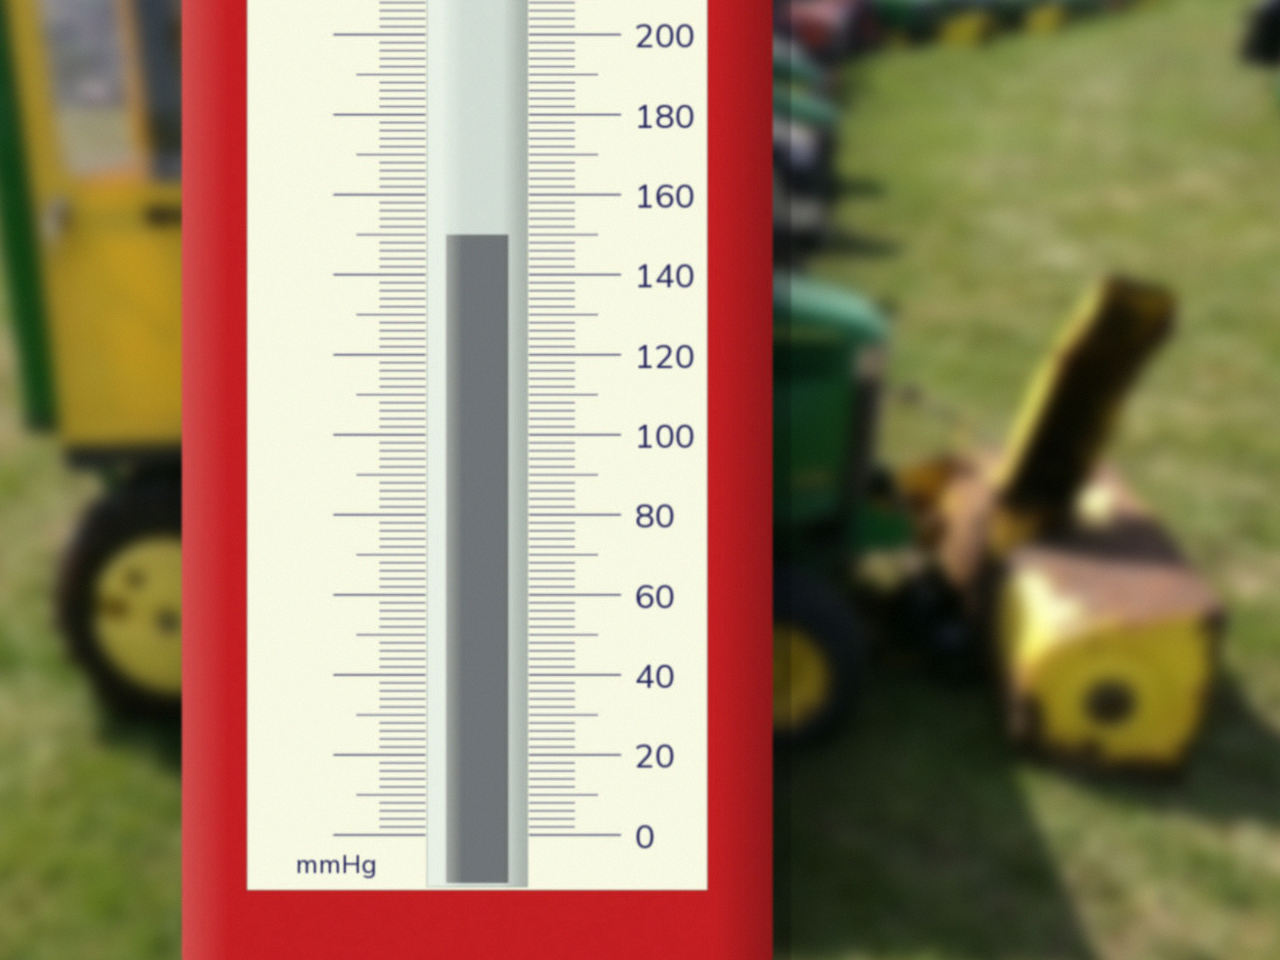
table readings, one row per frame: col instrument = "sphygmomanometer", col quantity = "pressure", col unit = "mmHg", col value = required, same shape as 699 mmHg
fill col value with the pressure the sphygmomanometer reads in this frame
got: 150 mmHg
